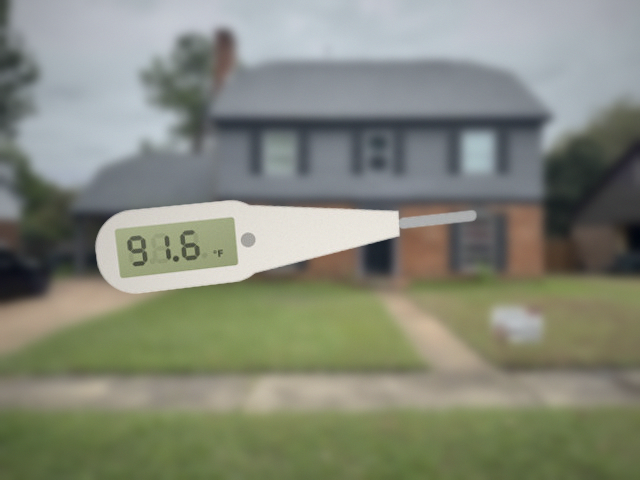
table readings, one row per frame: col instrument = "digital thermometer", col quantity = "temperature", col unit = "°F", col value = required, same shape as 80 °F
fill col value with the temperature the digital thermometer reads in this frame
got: 91.6 °F
